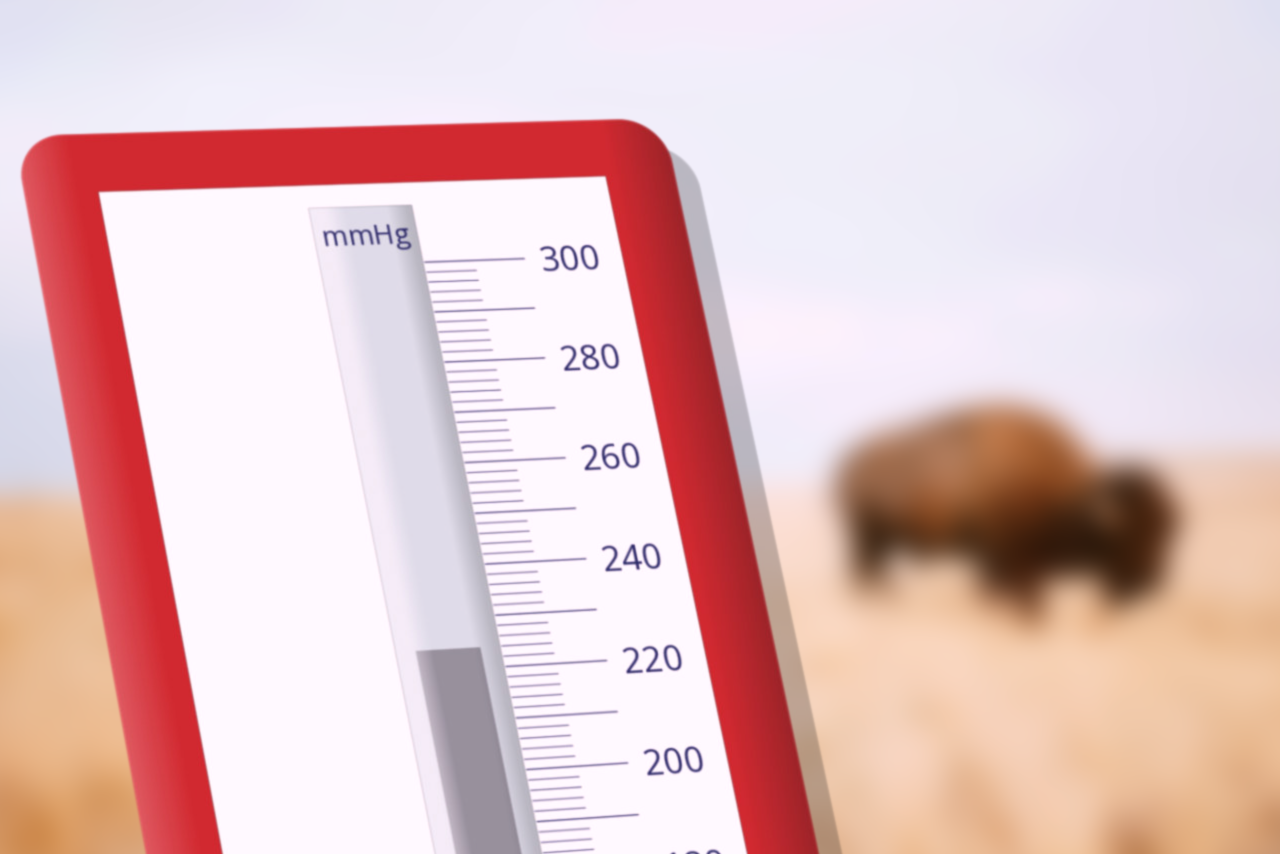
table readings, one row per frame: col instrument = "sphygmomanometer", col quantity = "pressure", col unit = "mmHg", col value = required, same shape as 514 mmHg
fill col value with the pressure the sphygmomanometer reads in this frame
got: 224 mmHg
